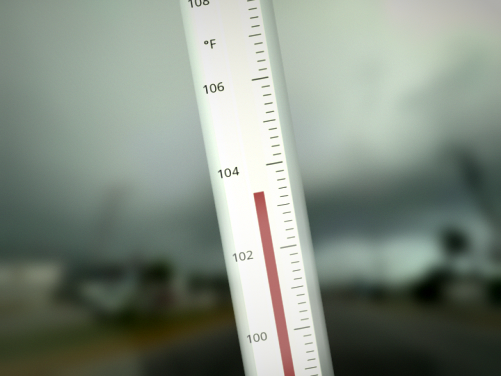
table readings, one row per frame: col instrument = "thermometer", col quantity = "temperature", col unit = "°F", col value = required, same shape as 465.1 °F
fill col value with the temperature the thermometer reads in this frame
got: 103.4 °F
